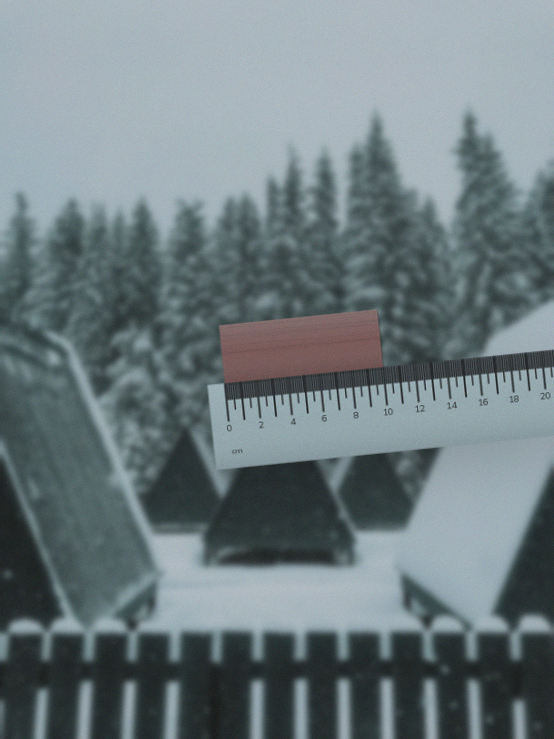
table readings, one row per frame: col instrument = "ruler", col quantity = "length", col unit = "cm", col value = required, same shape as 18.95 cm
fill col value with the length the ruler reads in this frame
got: 10 cm
